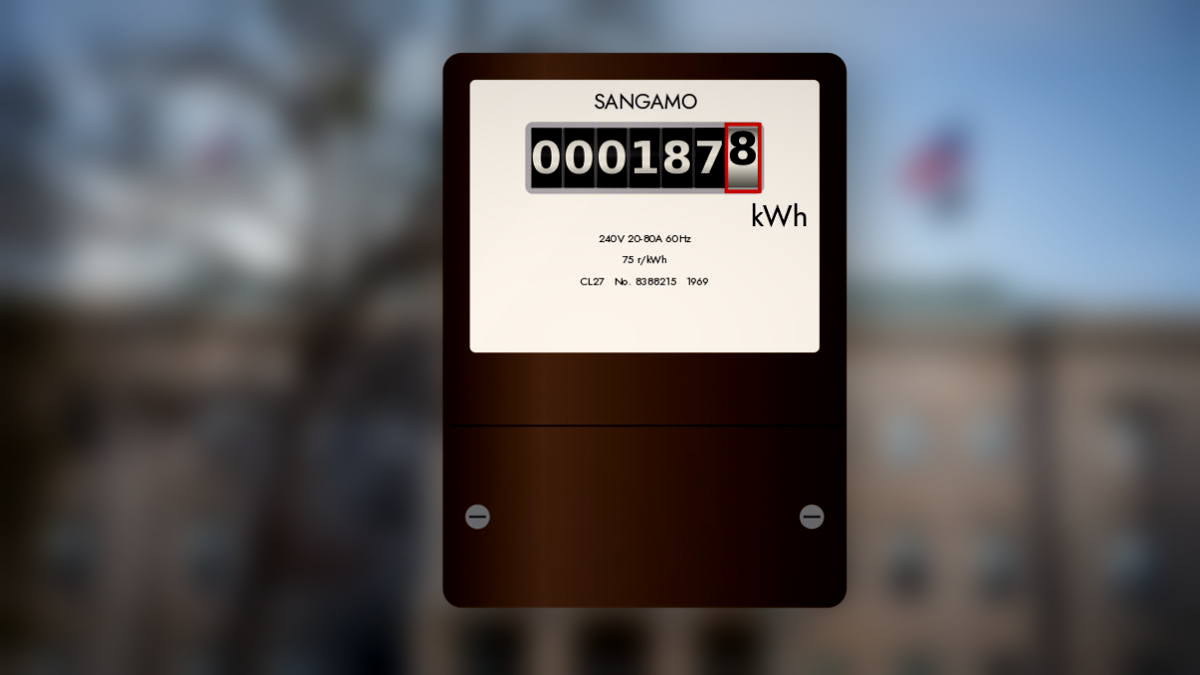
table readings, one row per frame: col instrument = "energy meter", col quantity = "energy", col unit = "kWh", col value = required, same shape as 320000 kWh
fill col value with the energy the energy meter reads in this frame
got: 187.8 kWh
